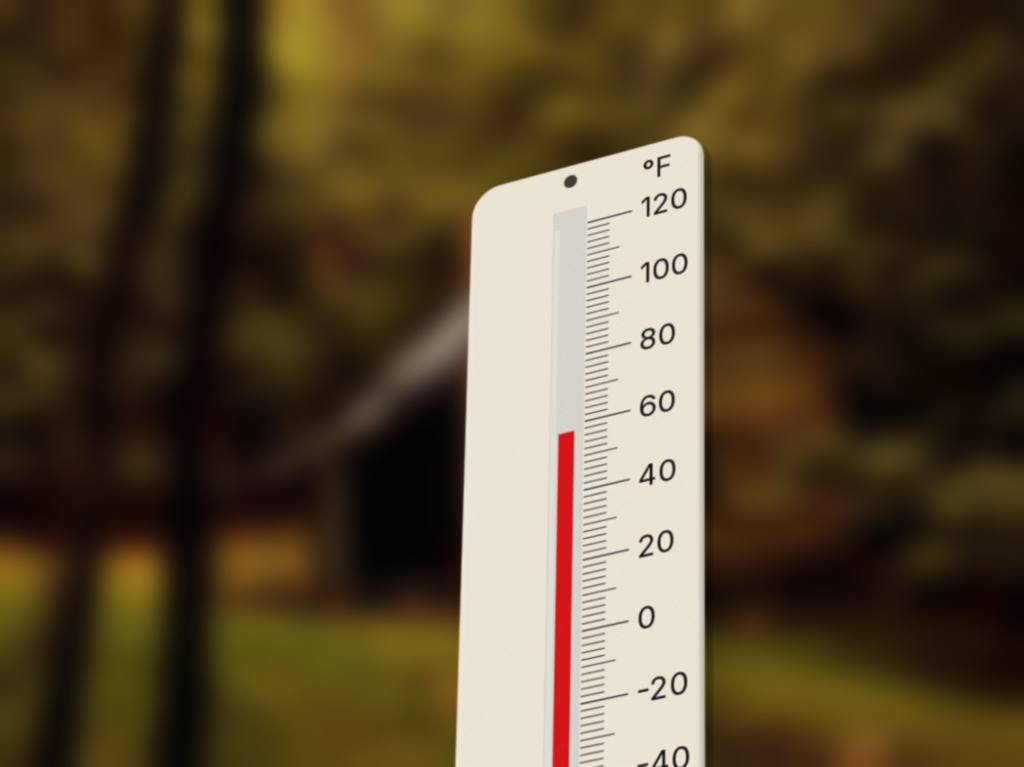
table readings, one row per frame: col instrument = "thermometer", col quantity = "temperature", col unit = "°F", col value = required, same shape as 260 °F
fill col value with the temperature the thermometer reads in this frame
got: 58 °F
